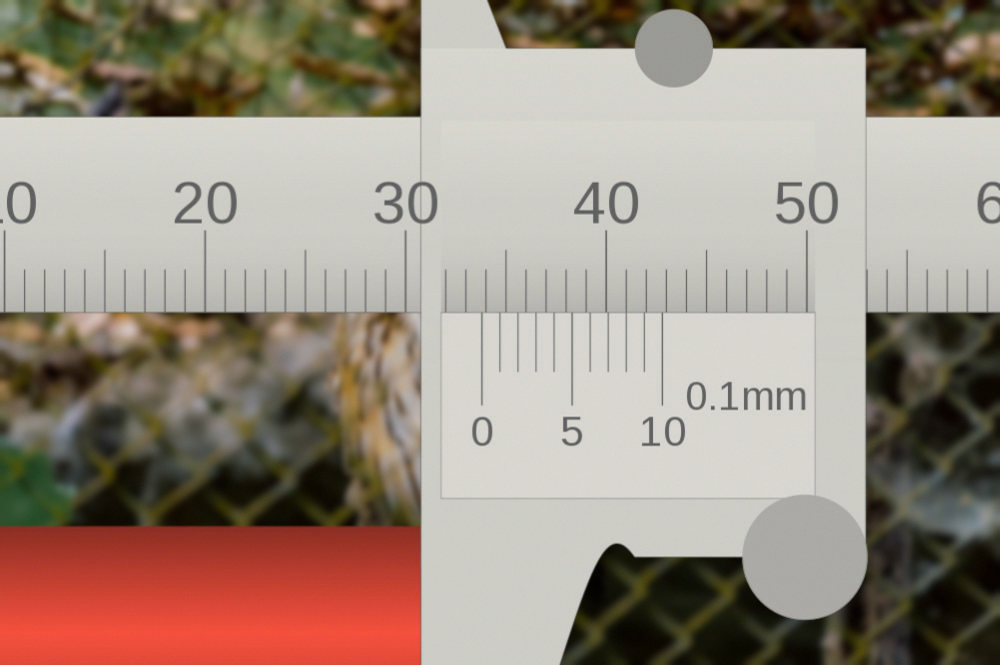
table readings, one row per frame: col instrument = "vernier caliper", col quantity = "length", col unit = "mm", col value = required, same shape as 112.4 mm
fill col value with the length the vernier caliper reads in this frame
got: 33.8 mm
